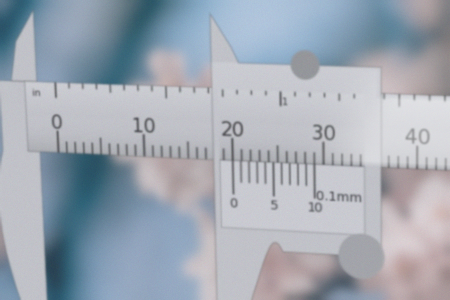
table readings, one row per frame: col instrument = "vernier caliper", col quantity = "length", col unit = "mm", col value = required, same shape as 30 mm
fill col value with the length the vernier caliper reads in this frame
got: 20.0 mm
